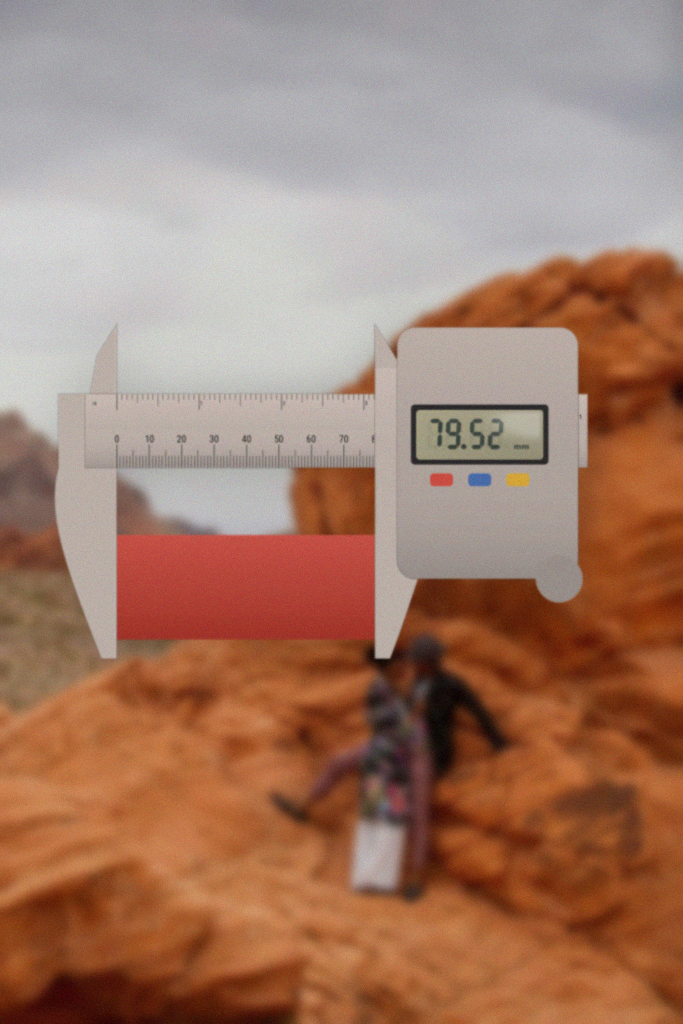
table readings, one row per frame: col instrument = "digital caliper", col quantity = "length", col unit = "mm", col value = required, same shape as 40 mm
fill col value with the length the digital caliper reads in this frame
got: 79.52 mm
